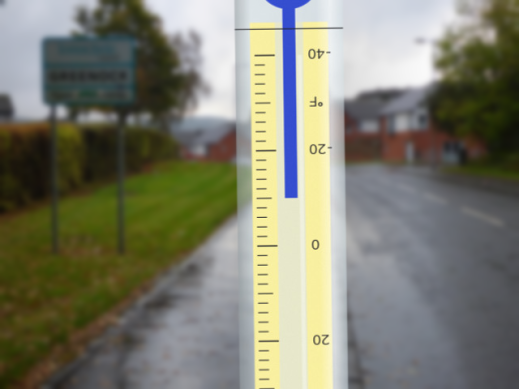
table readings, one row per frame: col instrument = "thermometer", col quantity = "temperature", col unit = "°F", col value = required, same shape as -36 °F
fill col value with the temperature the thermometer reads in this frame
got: -10 °F
